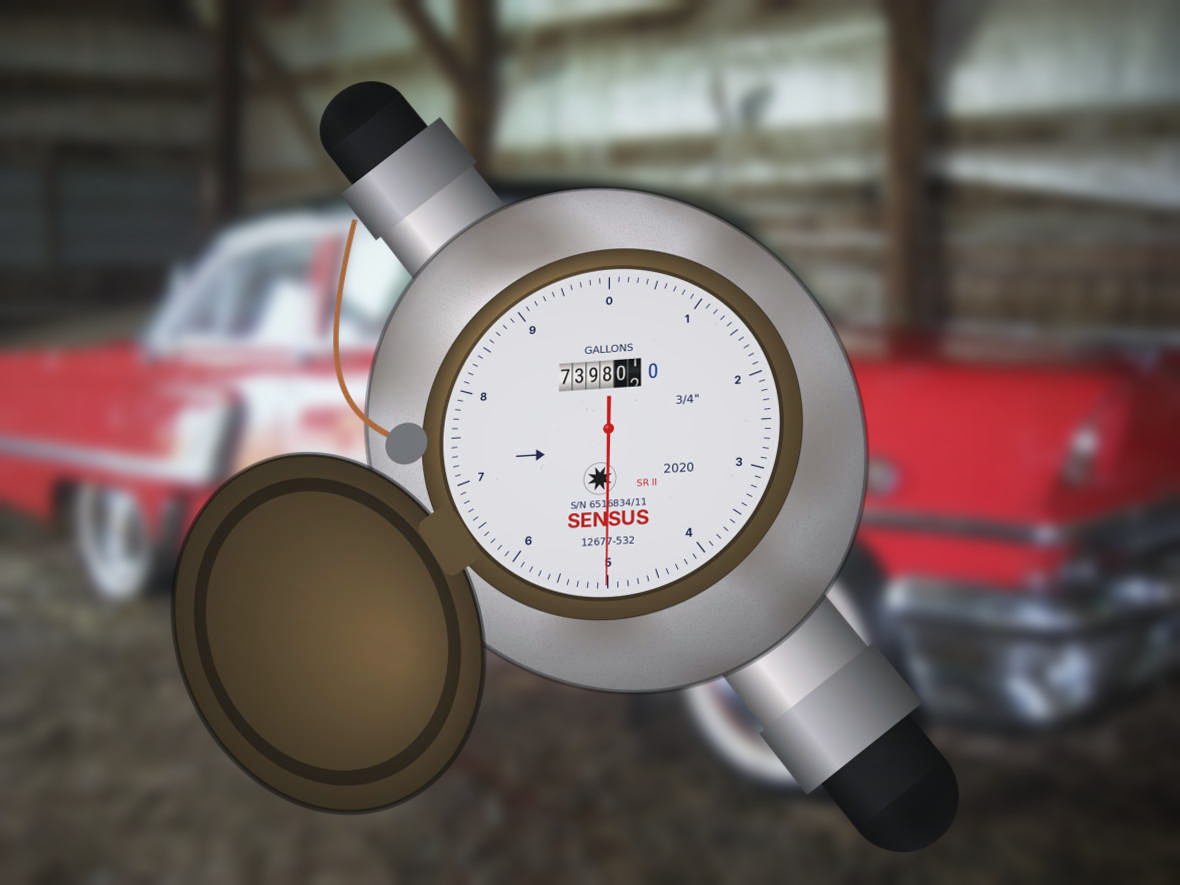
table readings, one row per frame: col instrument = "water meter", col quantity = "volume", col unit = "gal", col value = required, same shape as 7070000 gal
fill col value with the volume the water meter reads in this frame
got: 7398015.0 gal
